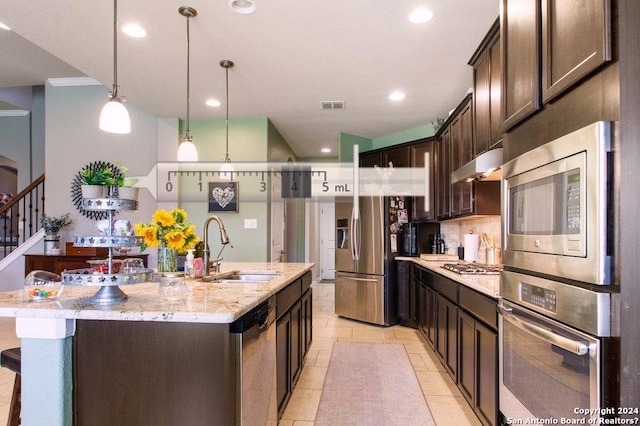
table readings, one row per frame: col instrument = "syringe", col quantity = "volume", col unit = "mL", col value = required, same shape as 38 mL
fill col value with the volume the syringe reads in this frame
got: 3.6 mL
